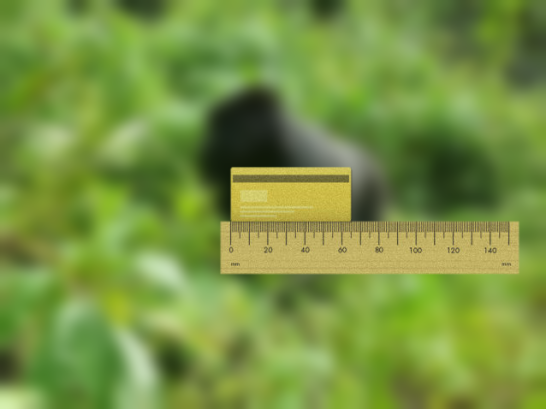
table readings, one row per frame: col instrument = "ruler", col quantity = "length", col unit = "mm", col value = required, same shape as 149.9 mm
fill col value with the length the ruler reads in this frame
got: 65 mm
